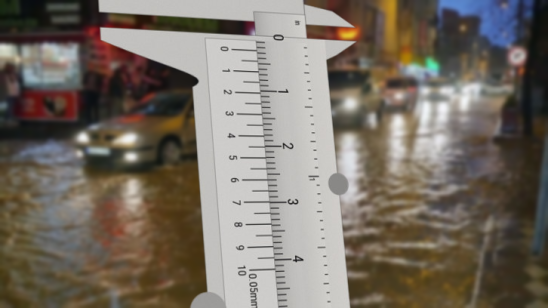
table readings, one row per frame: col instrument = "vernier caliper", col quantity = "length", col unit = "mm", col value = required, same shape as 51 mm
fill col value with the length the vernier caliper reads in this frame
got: 2.6 mm
